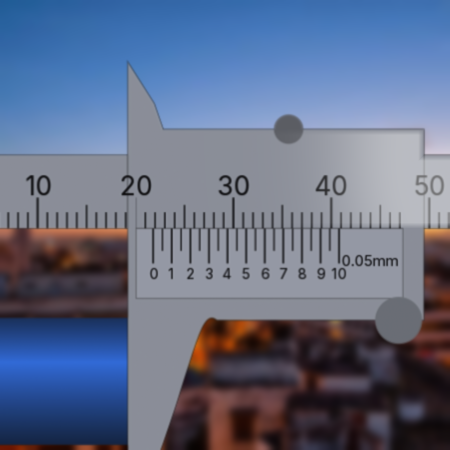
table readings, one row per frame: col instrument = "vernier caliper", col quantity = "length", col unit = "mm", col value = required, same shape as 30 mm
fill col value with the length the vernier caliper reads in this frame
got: 21.8 mm
